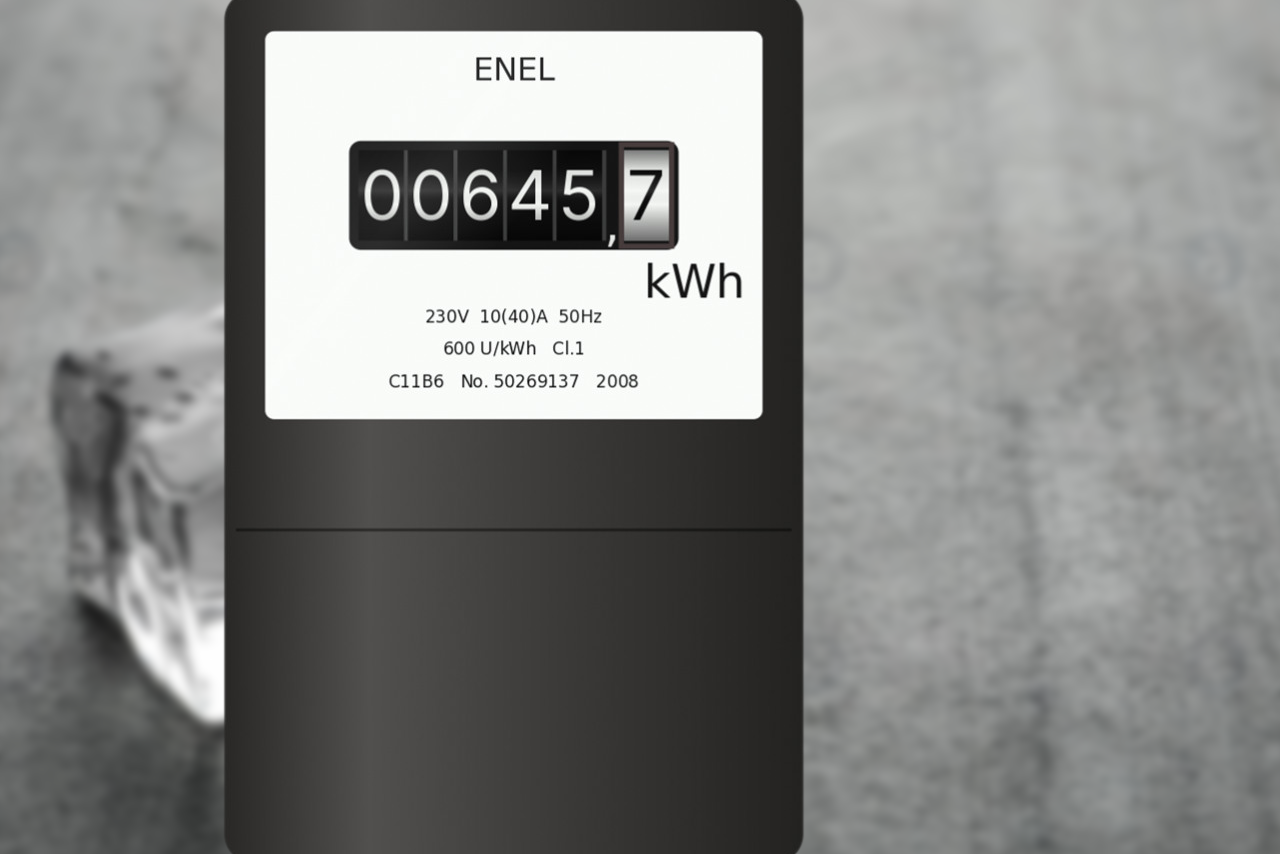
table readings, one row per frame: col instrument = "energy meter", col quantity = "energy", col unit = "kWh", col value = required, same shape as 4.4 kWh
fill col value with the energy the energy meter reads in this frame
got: 645.7 kWh
